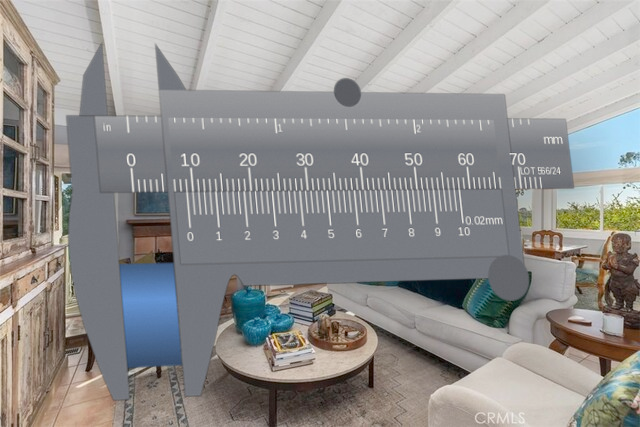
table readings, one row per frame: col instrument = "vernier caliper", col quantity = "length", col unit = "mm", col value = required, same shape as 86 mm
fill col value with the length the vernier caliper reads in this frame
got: 9.0 mm
